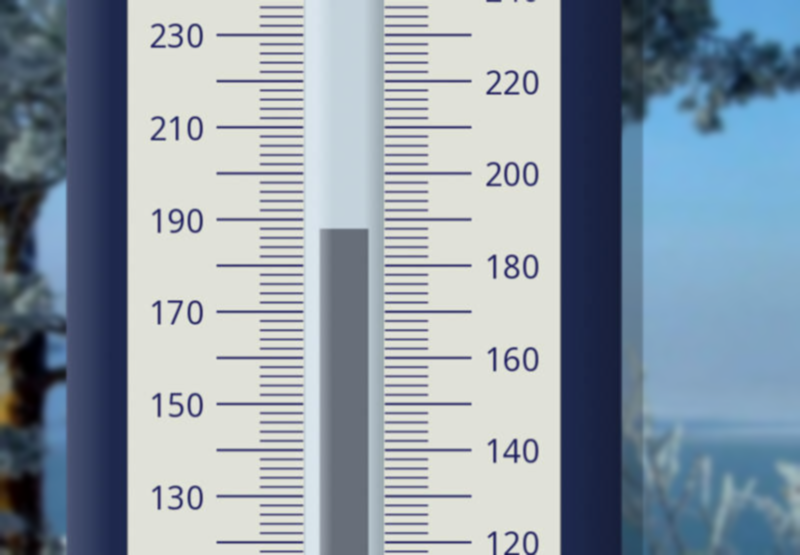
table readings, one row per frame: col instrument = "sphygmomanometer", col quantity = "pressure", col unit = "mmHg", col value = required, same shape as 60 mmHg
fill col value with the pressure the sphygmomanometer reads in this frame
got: 188 mmHg
